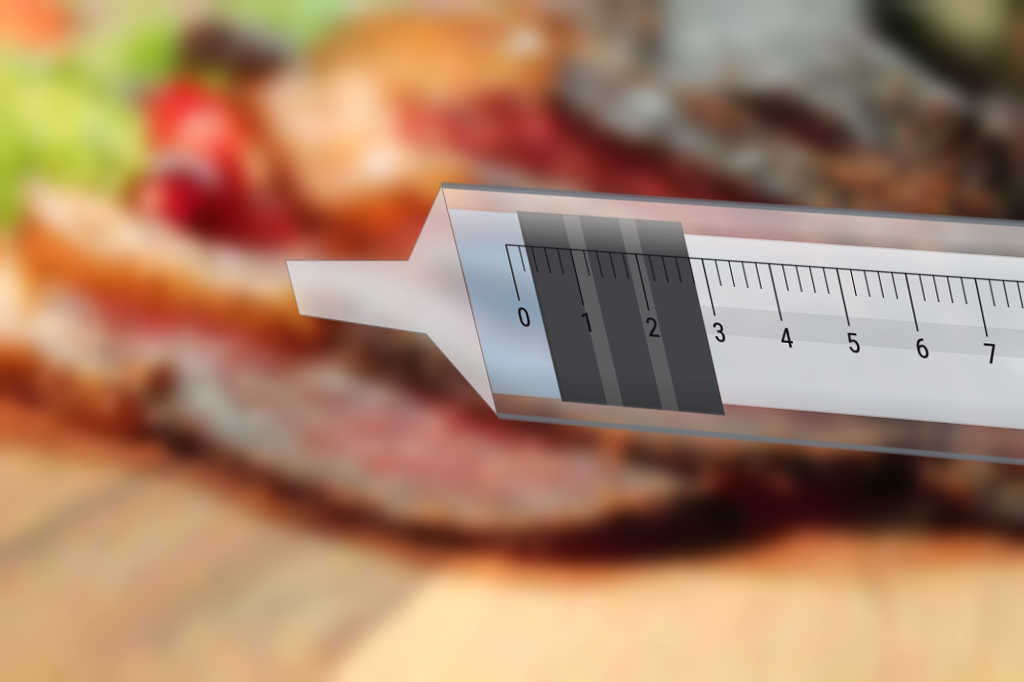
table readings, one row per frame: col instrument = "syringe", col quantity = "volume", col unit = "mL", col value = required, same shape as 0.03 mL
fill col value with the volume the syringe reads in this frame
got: 0.3 mL
